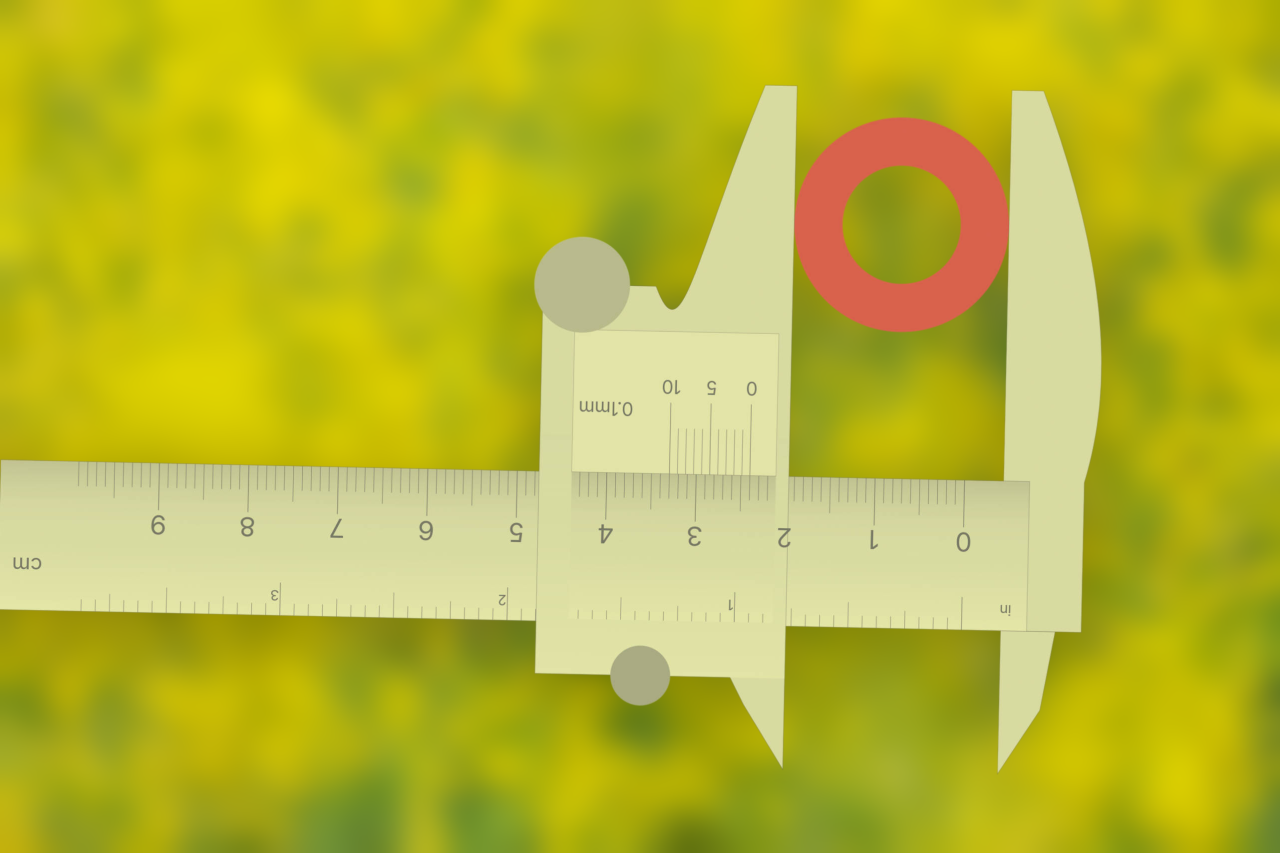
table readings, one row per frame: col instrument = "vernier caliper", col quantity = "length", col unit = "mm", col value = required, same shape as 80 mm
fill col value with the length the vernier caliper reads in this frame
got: 24.0 mm
